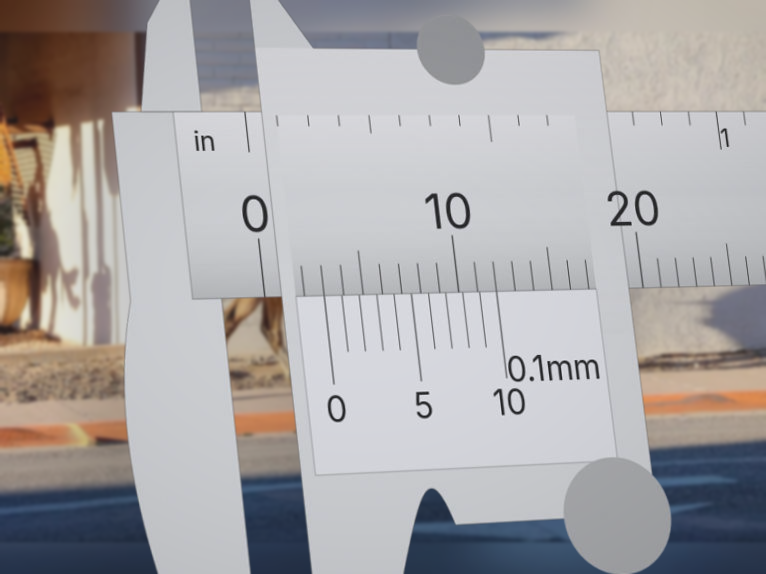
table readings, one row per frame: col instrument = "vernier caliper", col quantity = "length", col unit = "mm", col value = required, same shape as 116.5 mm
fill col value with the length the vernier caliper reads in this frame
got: 3.0 mm
